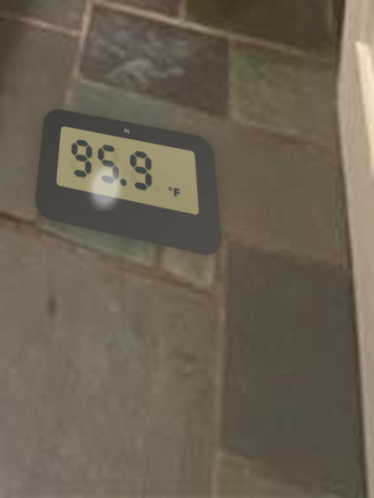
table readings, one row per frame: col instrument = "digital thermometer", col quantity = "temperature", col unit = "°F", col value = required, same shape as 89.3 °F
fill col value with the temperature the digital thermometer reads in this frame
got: 95.9 °F
